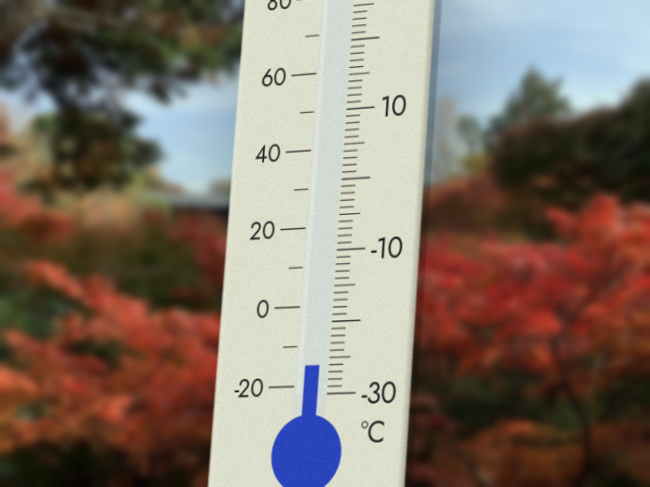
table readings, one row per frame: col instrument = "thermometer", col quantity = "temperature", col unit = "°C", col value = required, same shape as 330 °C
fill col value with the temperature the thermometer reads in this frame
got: -26 °C
